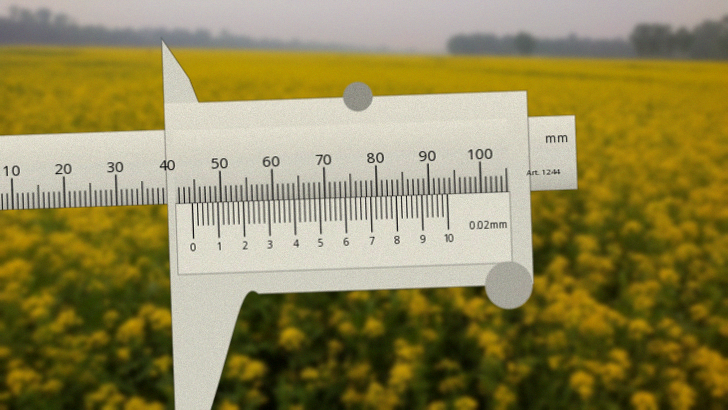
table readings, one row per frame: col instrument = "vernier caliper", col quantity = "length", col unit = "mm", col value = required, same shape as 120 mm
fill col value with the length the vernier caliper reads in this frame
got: 44.5 mm
